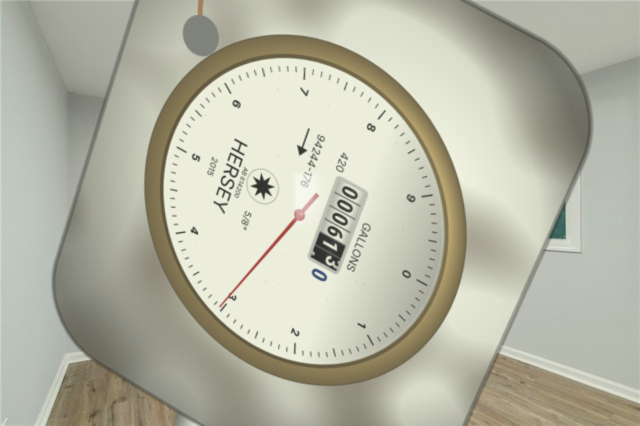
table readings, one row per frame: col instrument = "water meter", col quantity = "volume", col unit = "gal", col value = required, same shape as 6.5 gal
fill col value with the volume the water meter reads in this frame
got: 6133.0 gal
